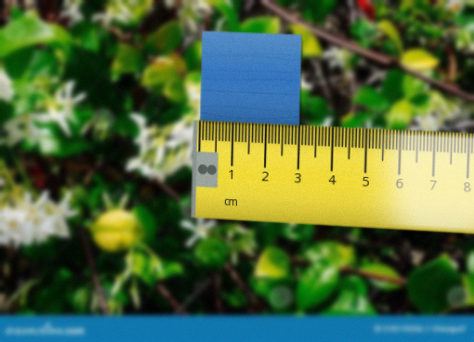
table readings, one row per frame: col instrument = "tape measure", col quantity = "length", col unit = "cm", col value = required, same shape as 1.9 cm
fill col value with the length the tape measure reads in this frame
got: 3 cm
